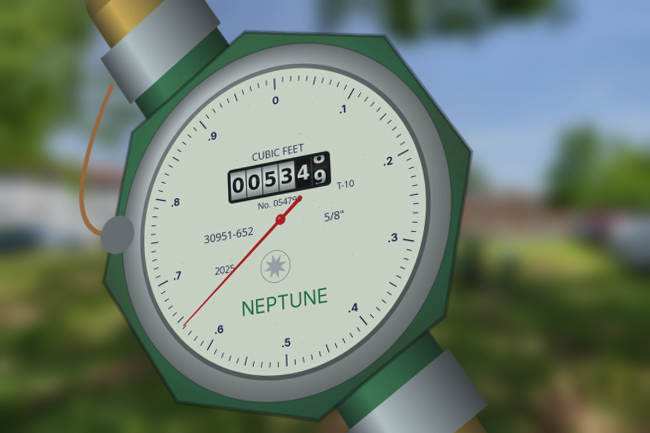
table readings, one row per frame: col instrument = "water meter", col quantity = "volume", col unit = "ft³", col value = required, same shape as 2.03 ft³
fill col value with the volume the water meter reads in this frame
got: 5348.64 ft³
